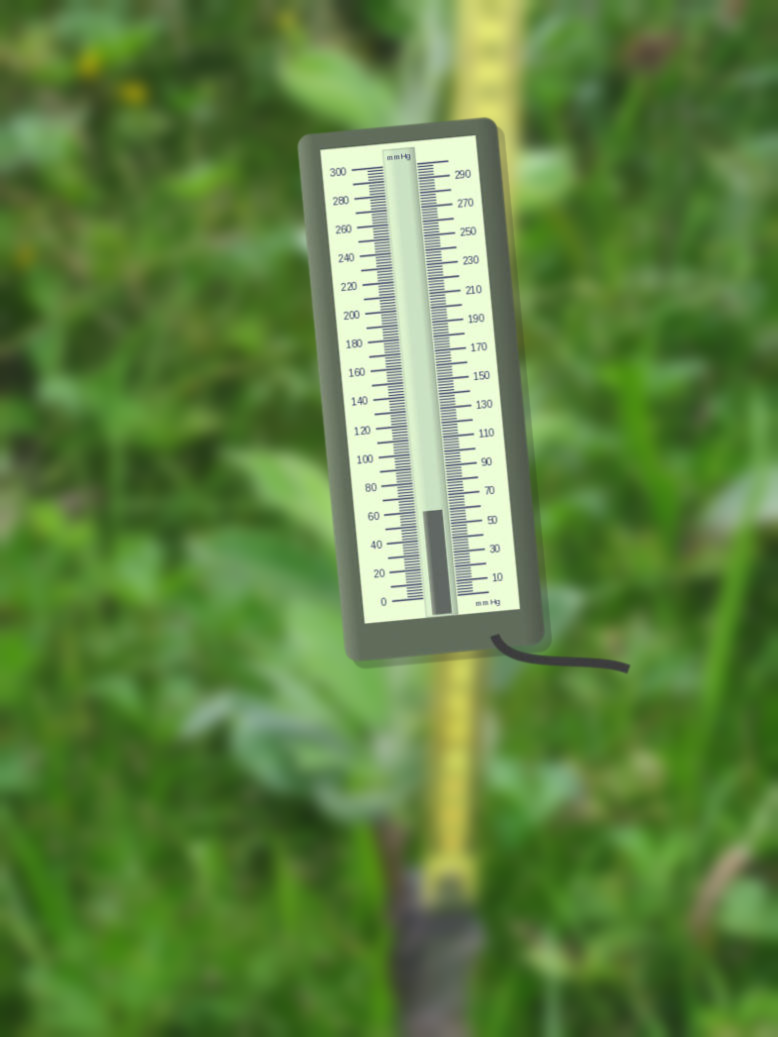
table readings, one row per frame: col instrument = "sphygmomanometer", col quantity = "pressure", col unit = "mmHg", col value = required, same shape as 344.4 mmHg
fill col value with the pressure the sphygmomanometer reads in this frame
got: 60 mmHg
